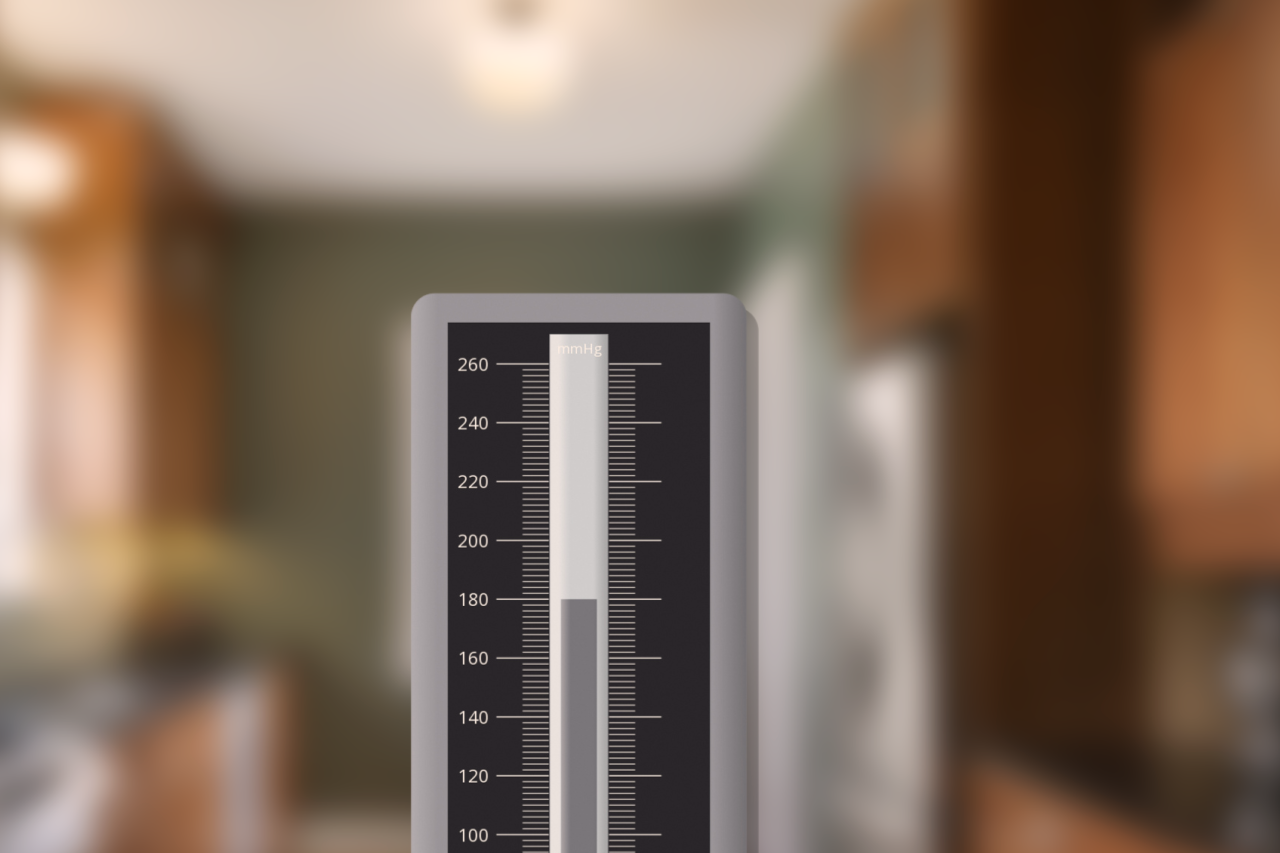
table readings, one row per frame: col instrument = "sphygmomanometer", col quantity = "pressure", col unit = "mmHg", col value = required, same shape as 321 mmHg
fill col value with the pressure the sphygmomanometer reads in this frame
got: 180 mmHg
